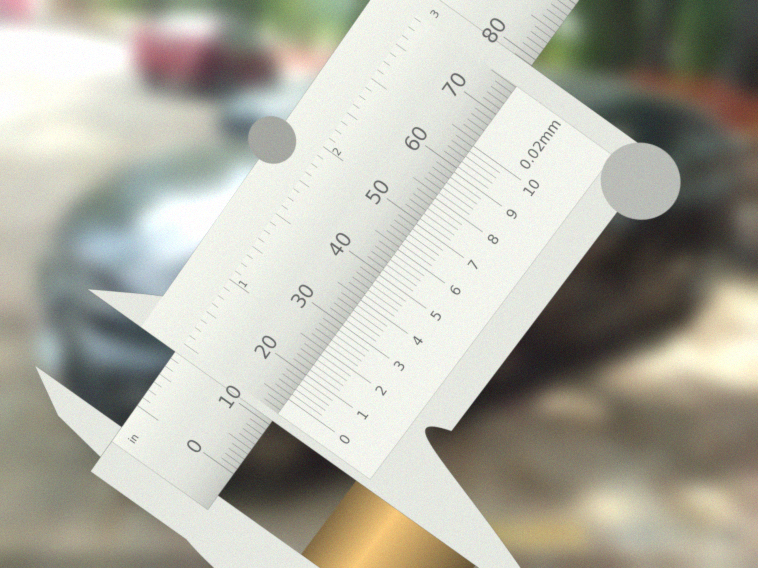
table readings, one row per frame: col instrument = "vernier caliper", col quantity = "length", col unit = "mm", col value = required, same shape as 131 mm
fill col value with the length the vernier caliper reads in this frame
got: 15.2 mm
